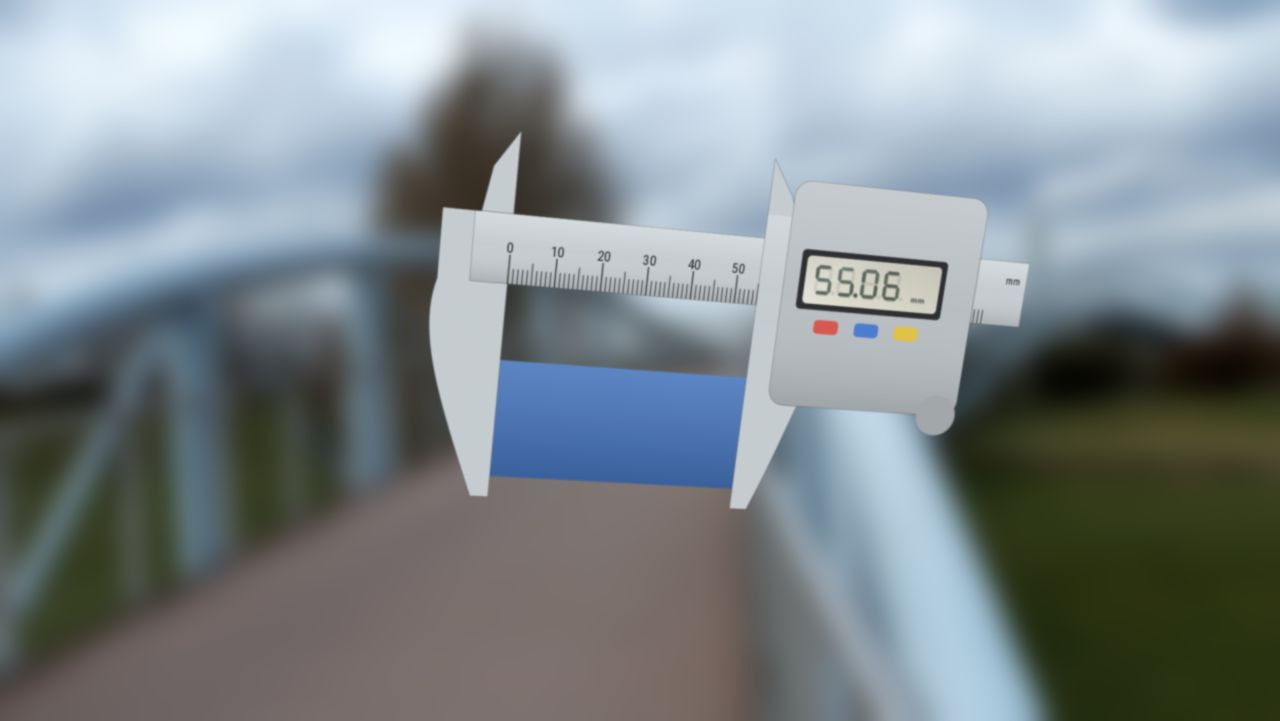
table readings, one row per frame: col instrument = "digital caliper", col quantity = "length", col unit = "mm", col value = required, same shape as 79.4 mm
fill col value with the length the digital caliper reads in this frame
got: 55.06 mm
